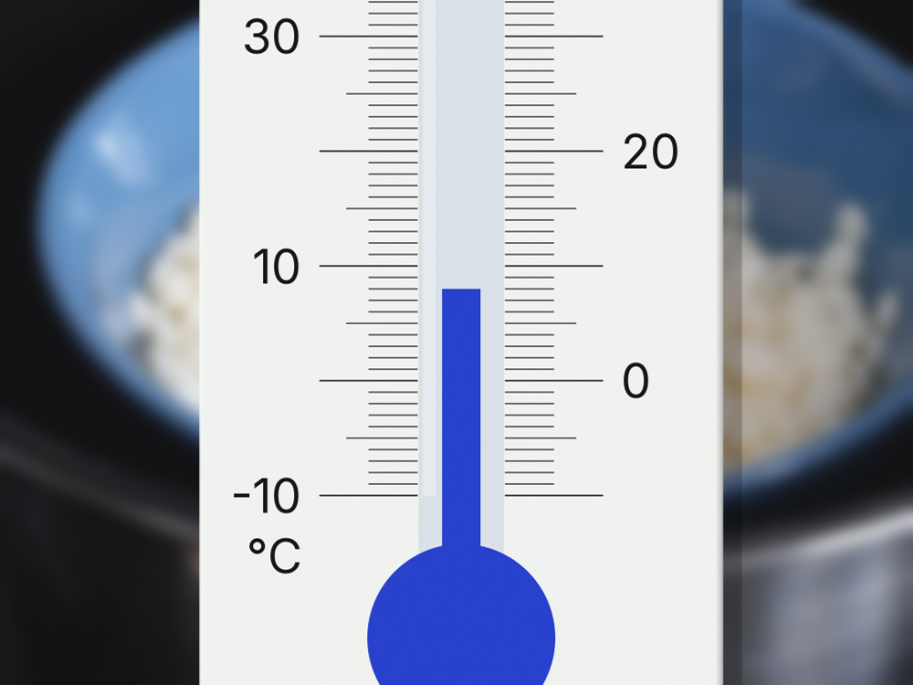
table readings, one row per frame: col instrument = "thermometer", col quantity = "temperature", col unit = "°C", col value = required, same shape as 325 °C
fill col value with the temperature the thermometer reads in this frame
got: 8 °C
